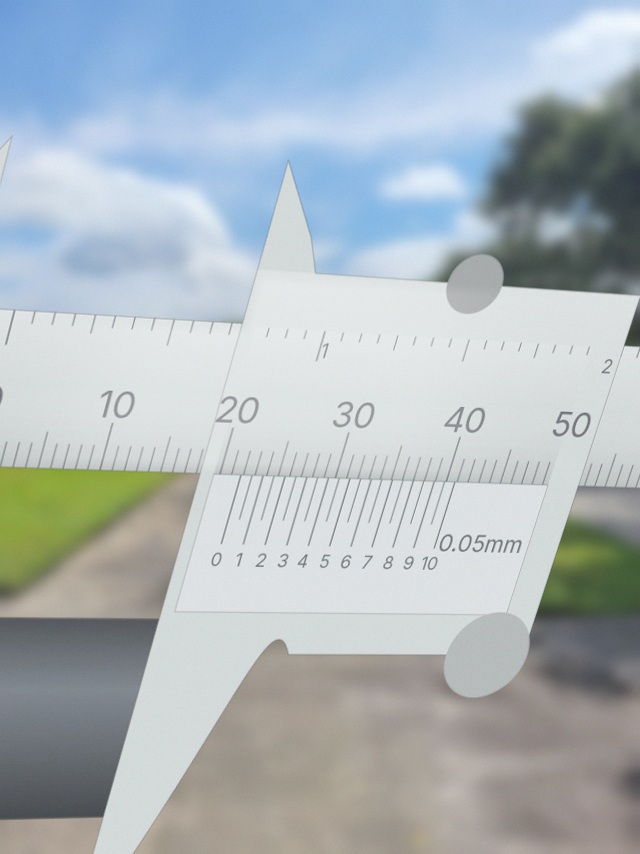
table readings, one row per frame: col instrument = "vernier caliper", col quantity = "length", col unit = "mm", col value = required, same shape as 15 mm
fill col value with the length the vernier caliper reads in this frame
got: 21.8 mm
